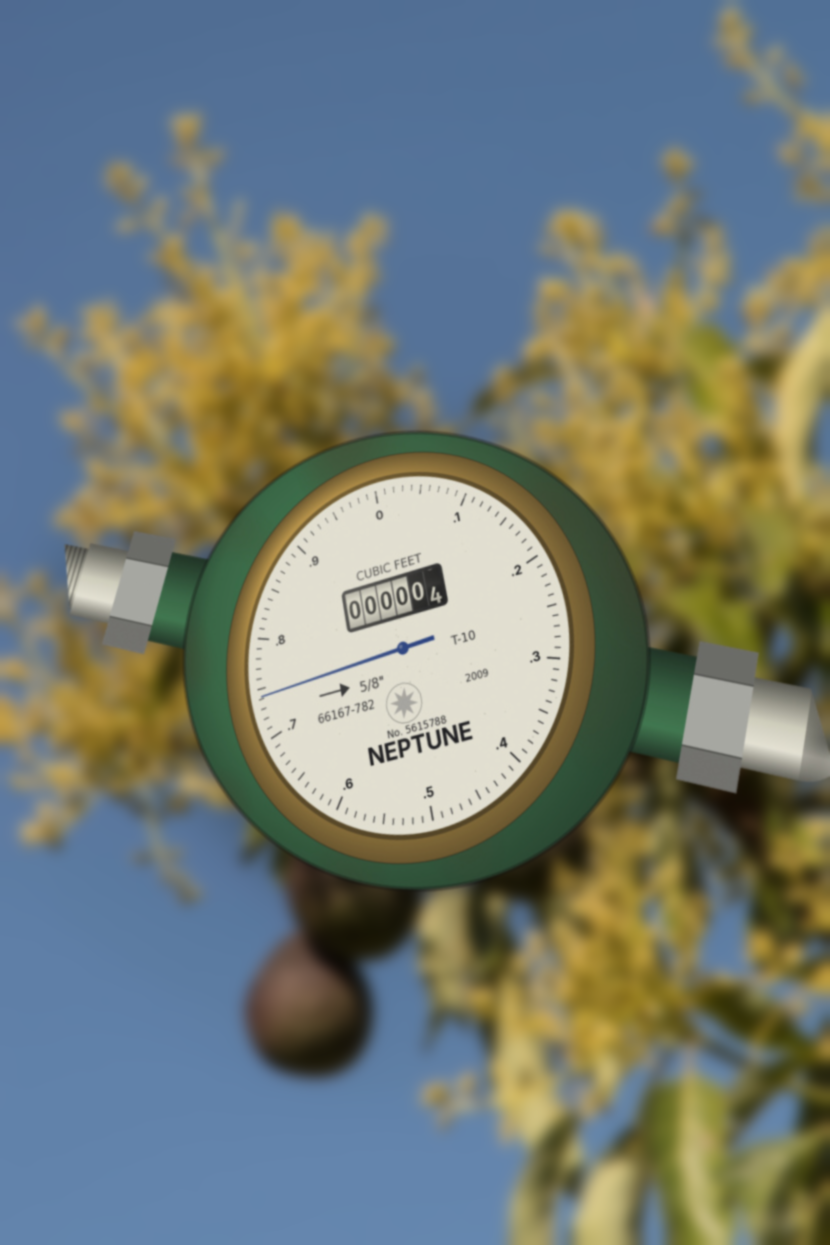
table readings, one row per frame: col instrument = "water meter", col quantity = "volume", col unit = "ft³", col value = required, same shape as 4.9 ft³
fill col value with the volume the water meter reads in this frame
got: 3.74 ft³
